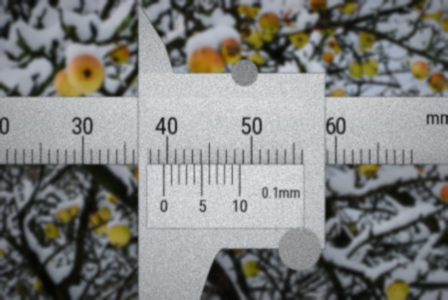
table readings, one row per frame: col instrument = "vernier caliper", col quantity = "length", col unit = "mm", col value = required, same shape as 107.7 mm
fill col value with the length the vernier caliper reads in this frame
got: 39.6 mm
